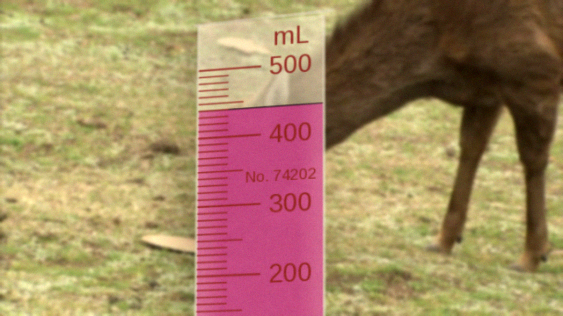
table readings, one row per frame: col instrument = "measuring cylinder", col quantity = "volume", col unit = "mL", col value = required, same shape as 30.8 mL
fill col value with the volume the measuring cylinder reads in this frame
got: 440 mL
